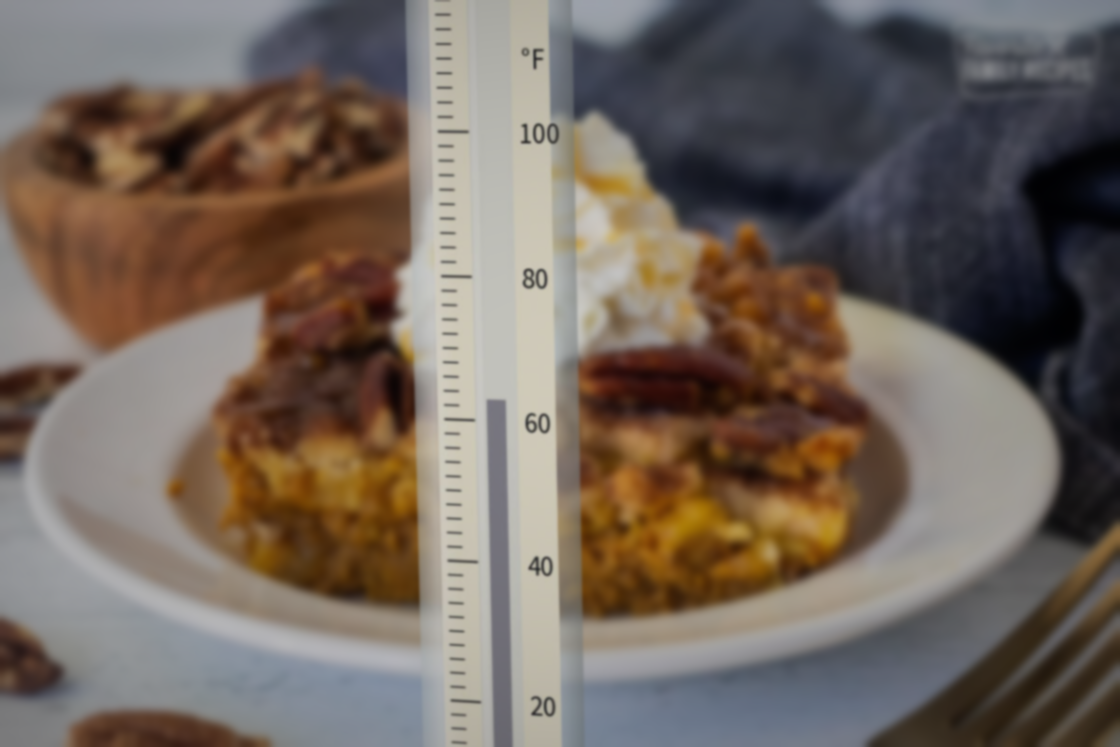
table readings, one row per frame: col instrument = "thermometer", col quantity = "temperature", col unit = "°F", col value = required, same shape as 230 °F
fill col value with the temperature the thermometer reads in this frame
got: 63 °F
